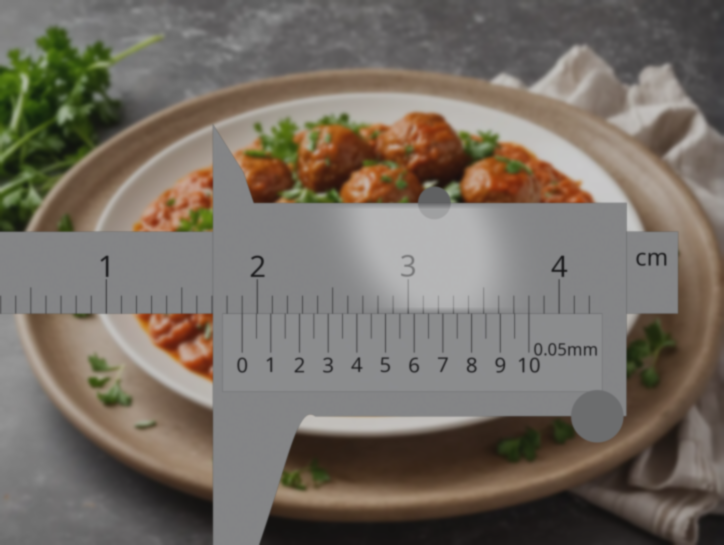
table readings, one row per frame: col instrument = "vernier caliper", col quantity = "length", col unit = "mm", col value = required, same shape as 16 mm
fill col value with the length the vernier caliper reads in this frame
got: 19.0 mm
